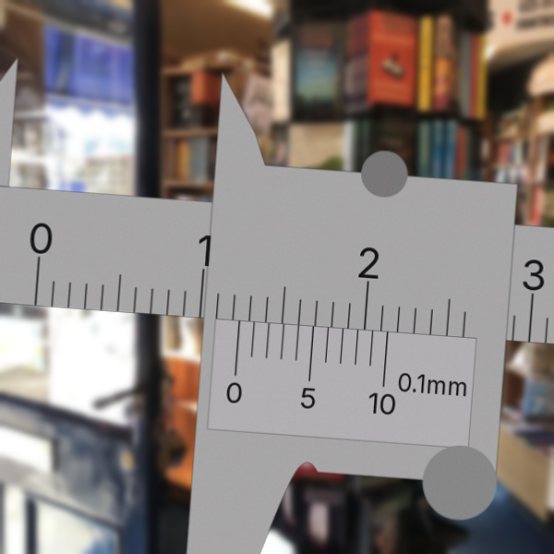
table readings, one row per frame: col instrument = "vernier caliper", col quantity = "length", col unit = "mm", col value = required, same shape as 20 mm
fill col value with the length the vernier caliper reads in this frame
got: 12.4 mm
